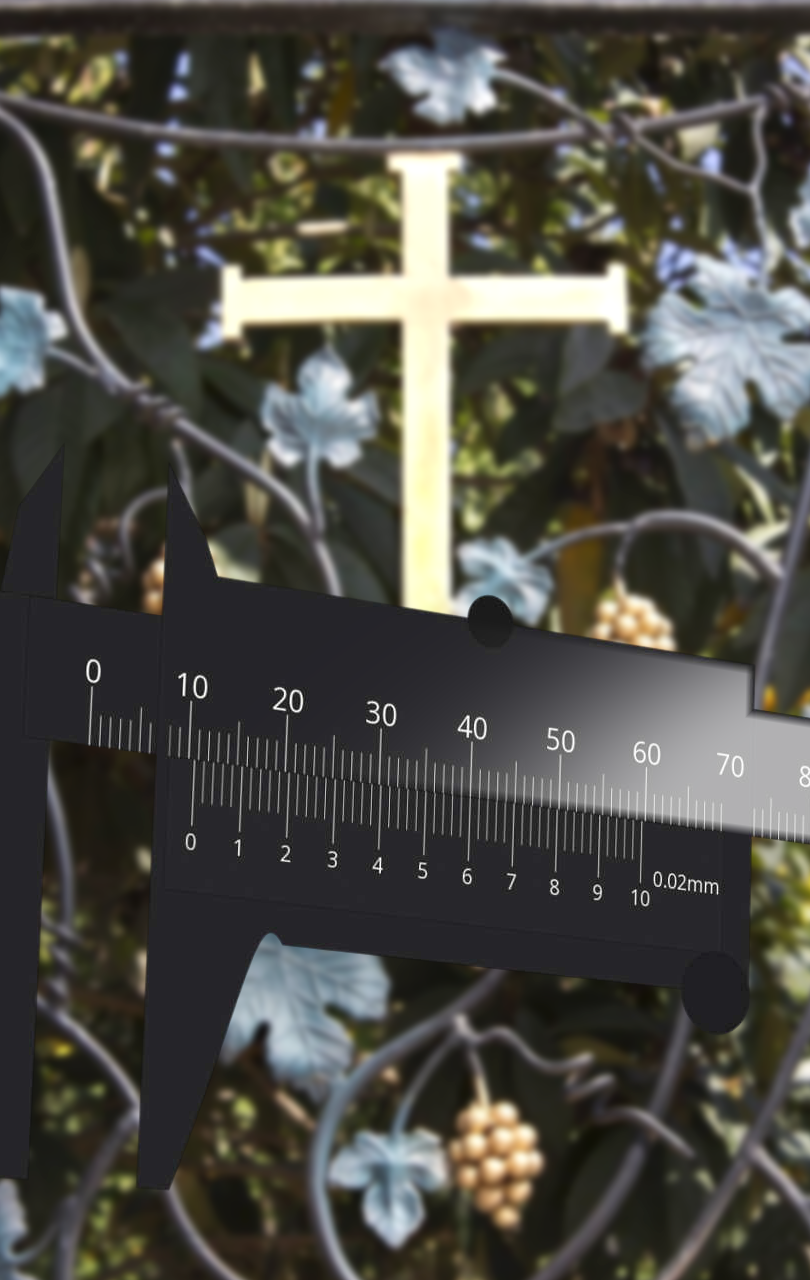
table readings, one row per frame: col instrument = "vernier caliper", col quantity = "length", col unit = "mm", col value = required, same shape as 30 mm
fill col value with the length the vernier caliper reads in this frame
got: 10.6 mm
